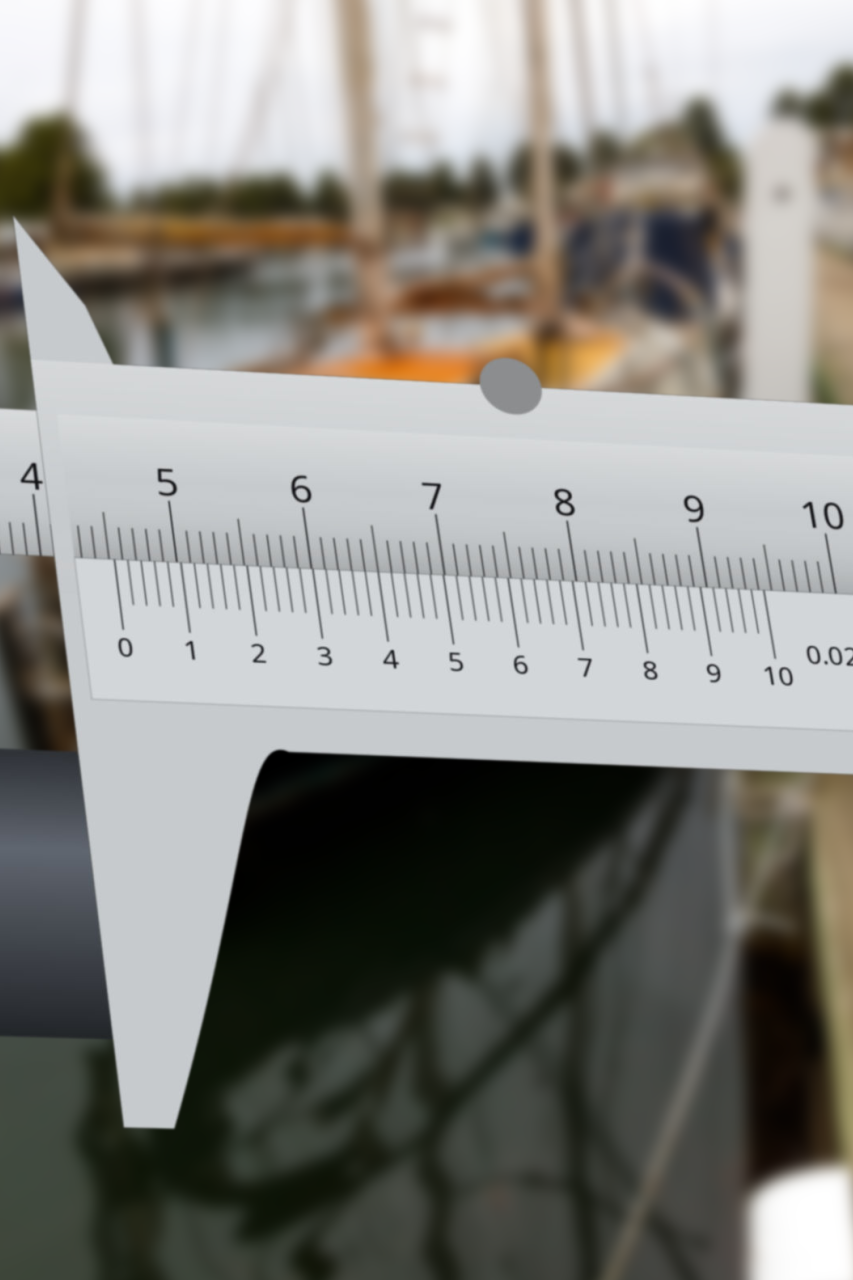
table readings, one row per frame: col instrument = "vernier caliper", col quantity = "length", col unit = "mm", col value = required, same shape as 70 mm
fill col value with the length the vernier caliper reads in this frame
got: 45.4 mm
